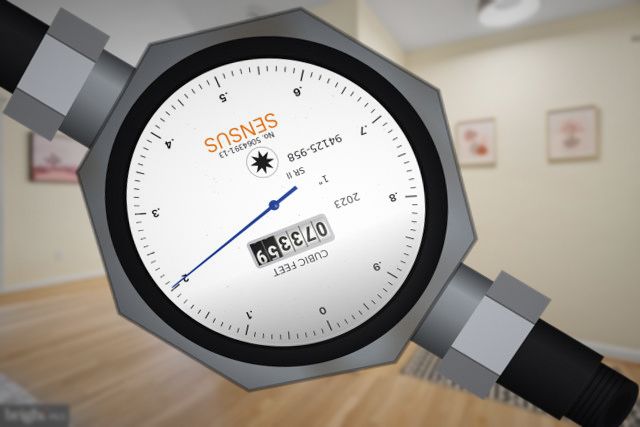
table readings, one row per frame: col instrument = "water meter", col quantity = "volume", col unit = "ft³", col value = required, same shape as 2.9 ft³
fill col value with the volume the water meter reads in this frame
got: 73359.20 ft³
